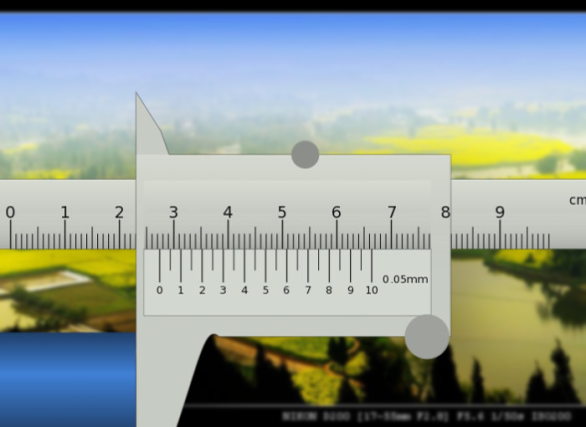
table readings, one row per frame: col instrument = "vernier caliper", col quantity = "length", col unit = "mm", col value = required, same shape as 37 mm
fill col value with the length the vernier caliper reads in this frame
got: 27.4 mm
